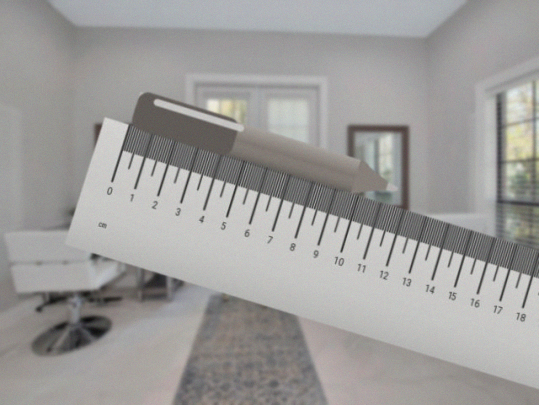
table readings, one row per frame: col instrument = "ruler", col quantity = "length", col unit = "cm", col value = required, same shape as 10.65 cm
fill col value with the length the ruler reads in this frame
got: 11.5 cm
